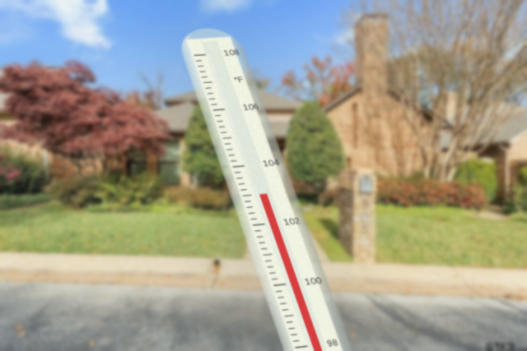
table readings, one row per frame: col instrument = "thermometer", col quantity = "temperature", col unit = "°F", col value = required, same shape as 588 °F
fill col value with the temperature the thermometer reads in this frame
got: 103 °F
